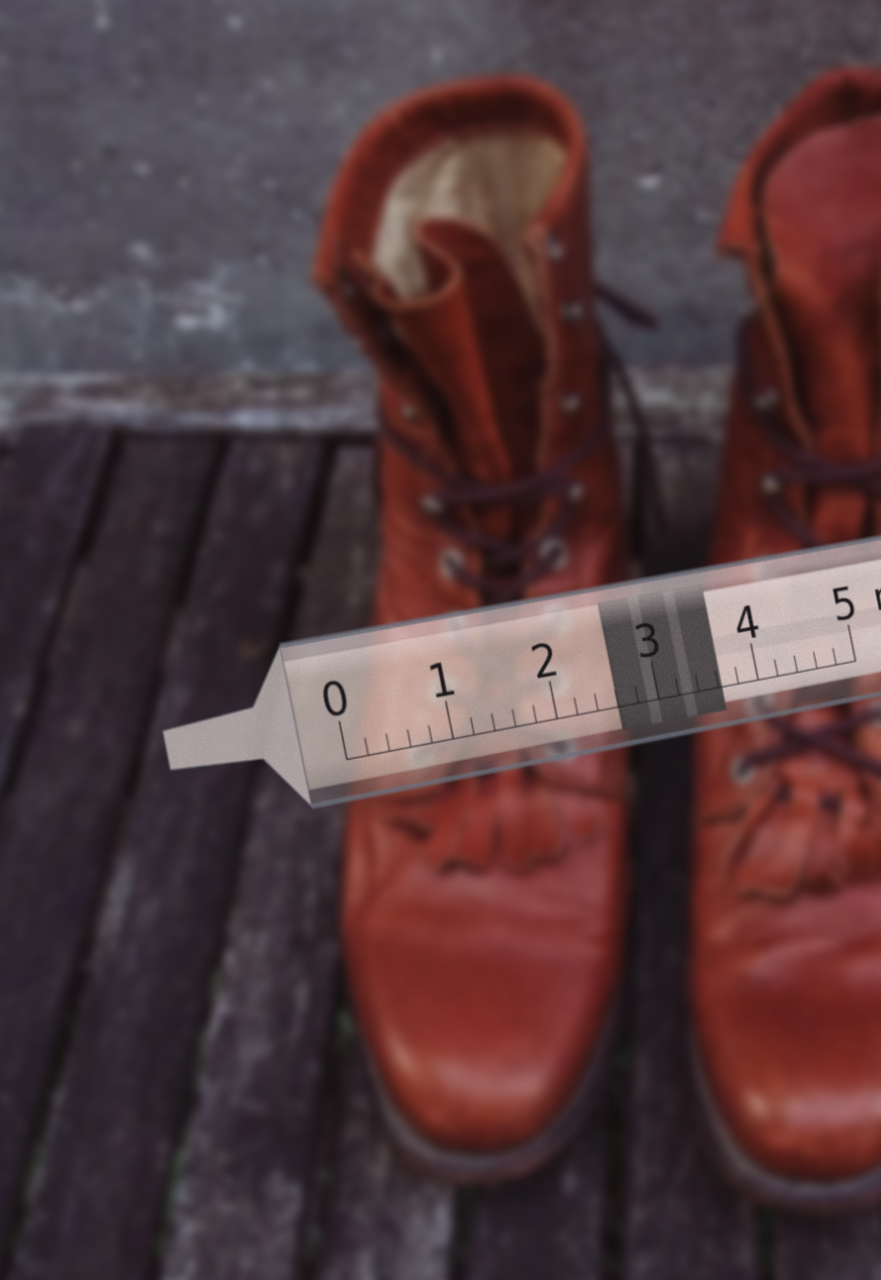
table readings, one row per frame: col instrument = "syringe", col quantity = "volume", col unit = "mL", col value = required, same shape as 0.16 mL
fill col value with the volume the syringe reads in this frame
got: 2.6 mL
